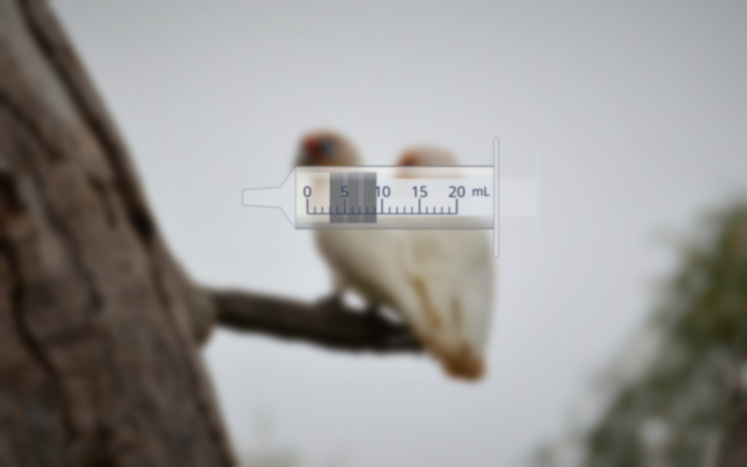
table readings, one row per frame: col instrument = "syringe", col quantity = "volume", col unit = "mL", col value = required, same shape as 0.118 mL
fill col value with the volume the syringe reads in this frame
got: 3 mL
